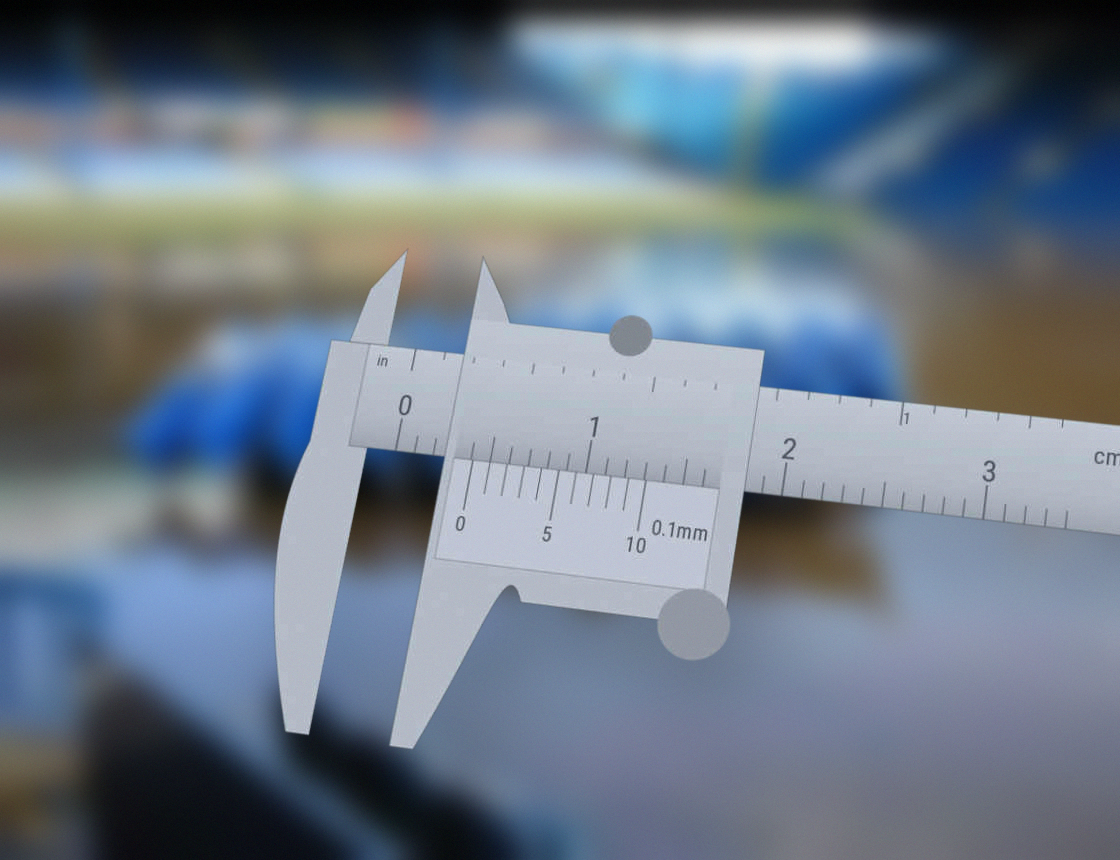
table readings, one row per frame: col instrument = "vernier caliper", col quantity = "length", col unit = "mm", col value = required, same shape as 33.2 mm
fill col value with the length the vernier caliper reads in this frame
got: 4.1 mm
